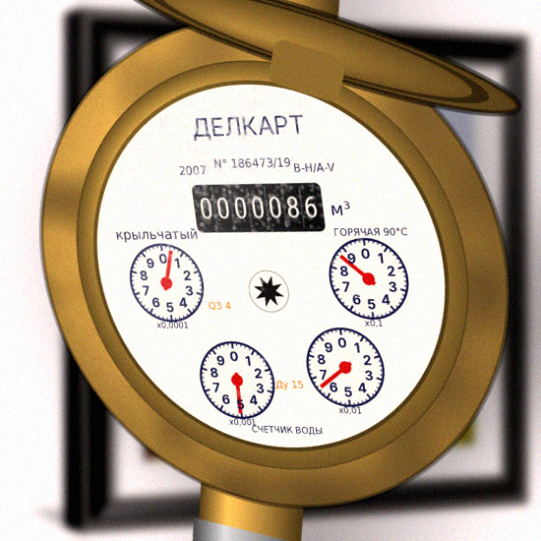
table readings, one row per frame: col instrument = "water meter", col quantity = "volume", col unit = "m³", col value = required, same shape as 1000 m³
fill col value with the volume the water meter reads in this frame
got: 86.8650 m³
